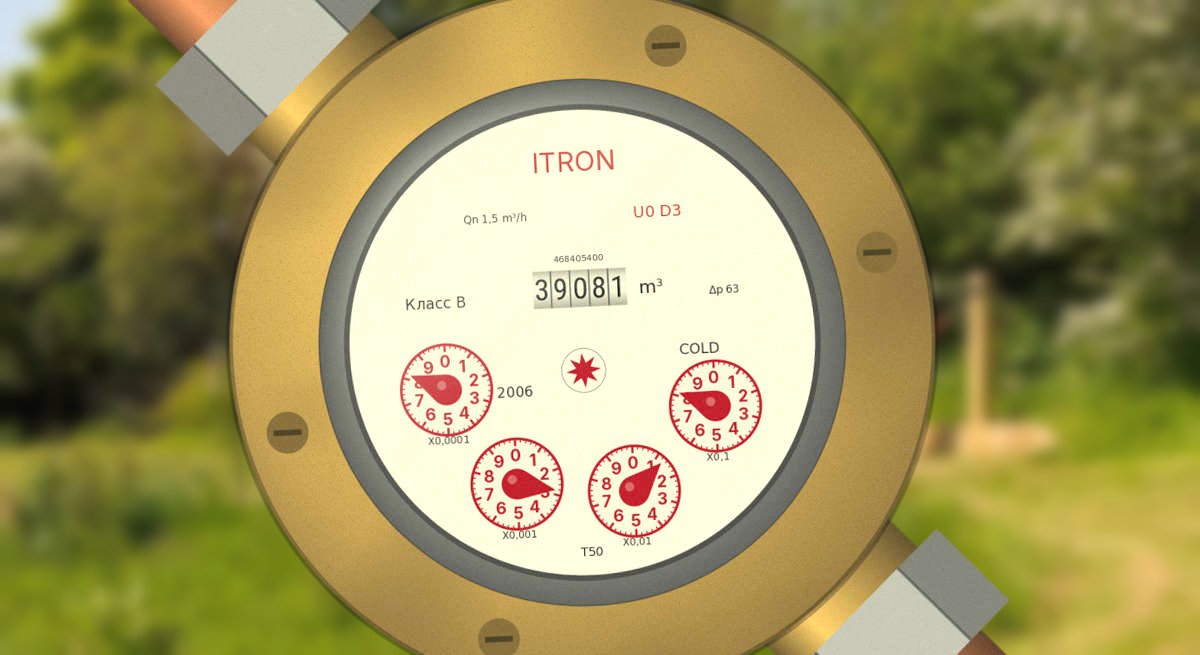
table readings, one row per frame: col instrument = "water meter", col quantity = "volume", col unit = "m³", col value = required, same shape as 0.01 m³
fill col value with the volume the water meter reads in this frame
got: 39081.8128 m³
